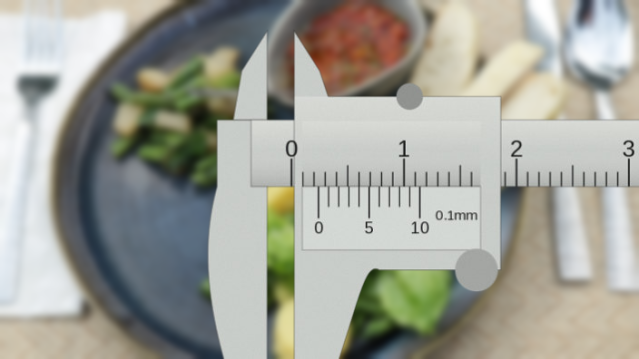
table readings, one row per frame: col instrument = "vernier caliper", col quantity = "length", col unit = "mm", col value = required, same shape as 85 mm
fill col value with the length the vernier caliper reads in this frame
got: 2.4 mm
